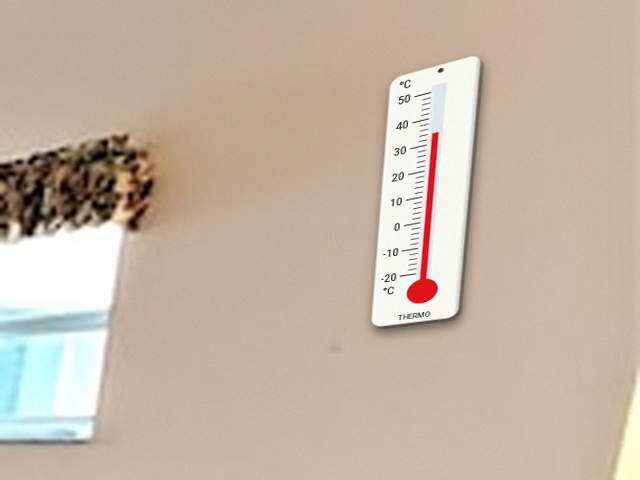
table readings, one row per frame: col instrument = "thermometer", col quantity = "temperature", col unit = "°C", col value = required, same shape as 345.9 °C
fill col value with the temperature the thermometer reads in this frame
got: 34 °C
